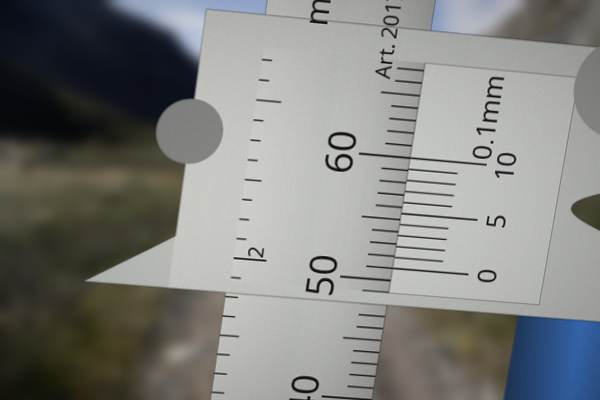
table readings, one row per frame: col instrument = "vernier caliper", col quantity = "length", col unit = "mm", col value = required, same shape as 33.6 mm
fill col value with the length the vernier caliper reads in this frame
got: 51.0 mm
